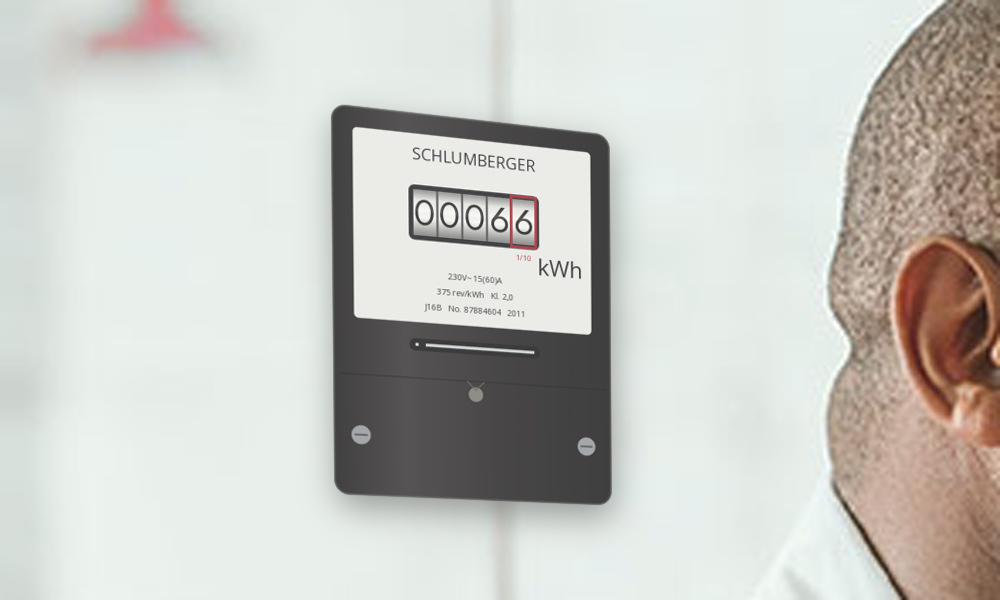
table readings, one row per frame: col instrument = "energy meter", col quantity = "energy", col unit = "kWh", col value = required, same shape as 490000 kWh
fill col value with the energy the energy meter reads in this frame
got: 6.6 kWh
